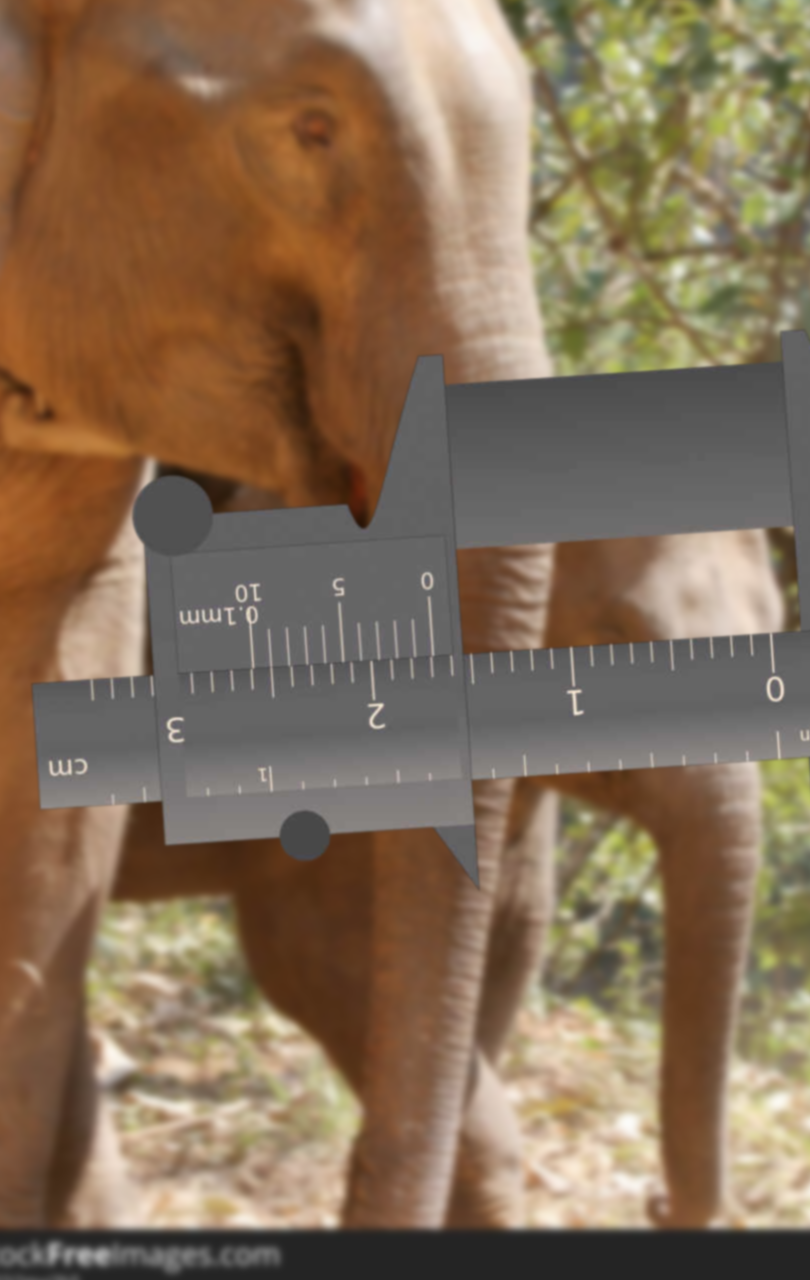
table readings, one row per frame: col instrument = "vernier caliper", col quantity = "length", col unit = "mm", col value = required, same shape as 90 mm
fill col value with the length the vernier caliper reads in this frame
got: 16.9 mm
